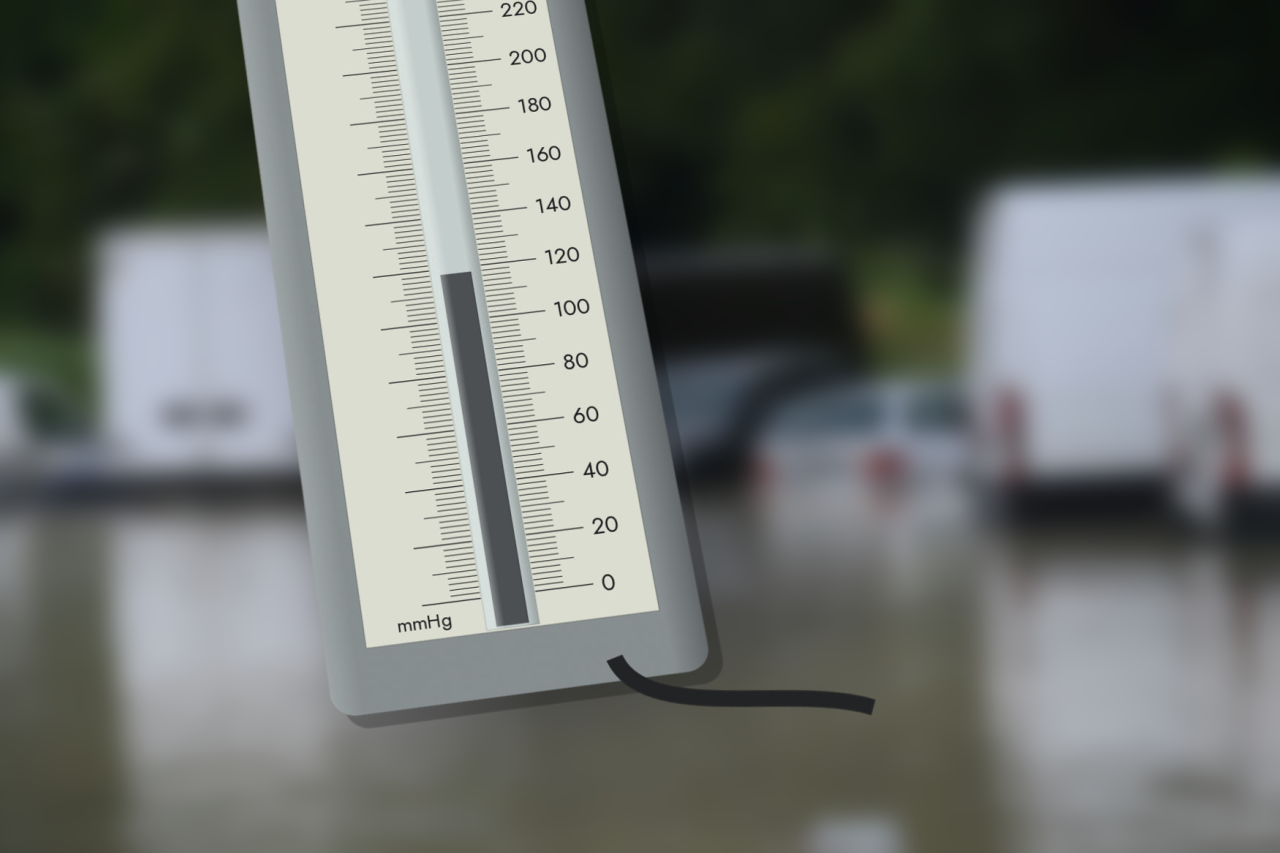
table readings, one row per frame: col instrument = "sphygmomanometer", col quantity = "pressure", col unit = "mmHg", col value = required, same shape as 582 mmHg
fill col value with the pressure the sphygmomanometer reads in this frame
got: 118 mmHg
